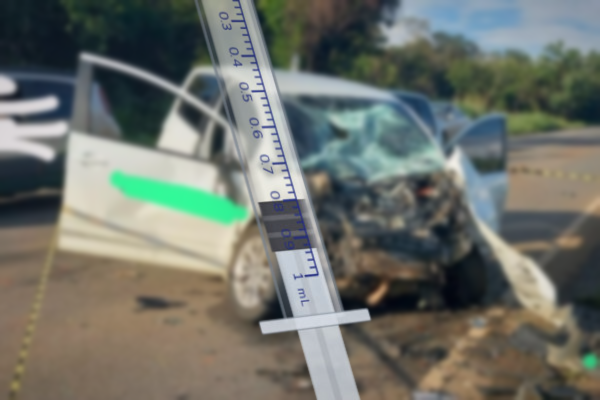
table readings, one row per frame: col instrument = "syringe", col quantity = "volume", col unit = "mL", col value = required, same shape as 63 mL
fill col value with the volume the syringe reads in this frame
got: 0.8 mL
